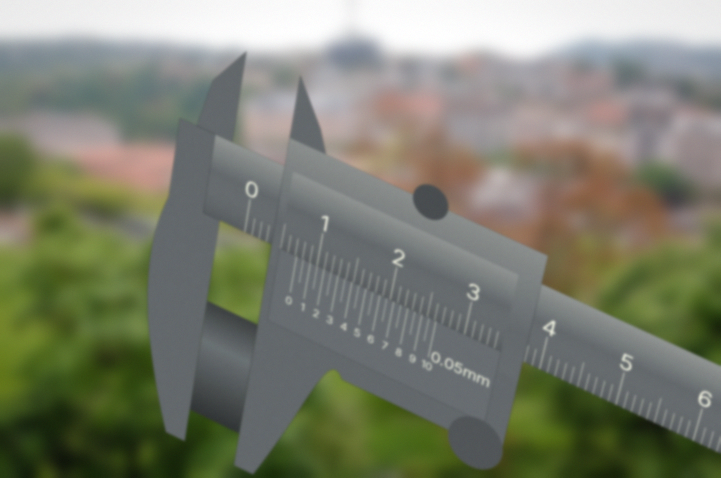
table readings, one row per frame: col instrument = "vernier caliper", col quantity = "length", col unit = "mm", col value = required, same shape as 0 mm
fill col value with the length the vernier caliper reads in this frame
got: 7.2 mm
